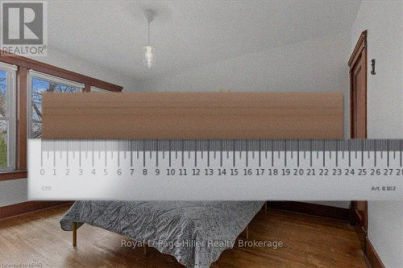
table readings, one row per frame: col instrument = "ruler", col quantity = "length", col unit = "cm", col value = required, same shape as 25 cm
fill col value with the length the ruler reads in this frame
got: 23.5 cm
